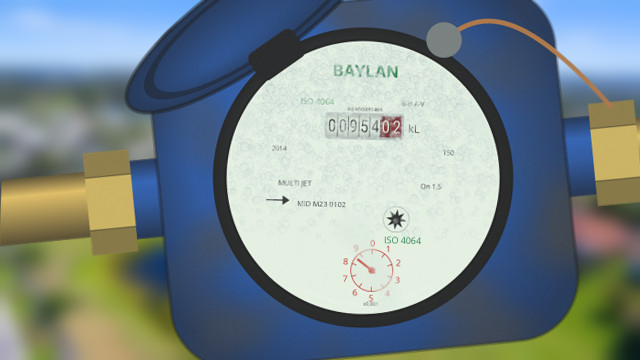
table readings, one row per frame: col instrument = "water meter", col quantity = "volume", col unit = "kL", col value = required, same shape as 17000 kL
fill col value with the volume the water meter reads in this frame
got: 954.028 kL
